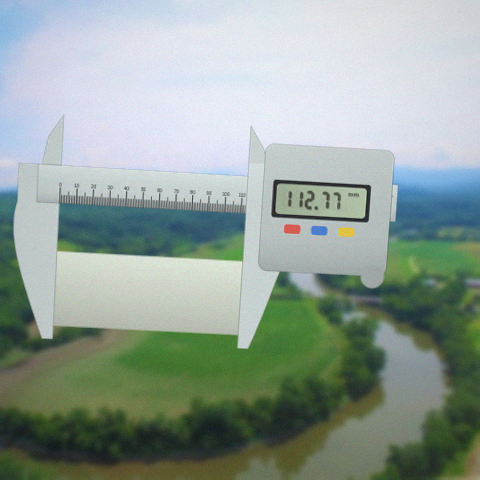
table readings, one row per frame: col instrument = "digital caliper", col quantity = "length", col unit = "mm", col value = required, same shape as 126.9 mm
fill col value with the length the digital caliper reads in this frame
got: 112.77 mm
